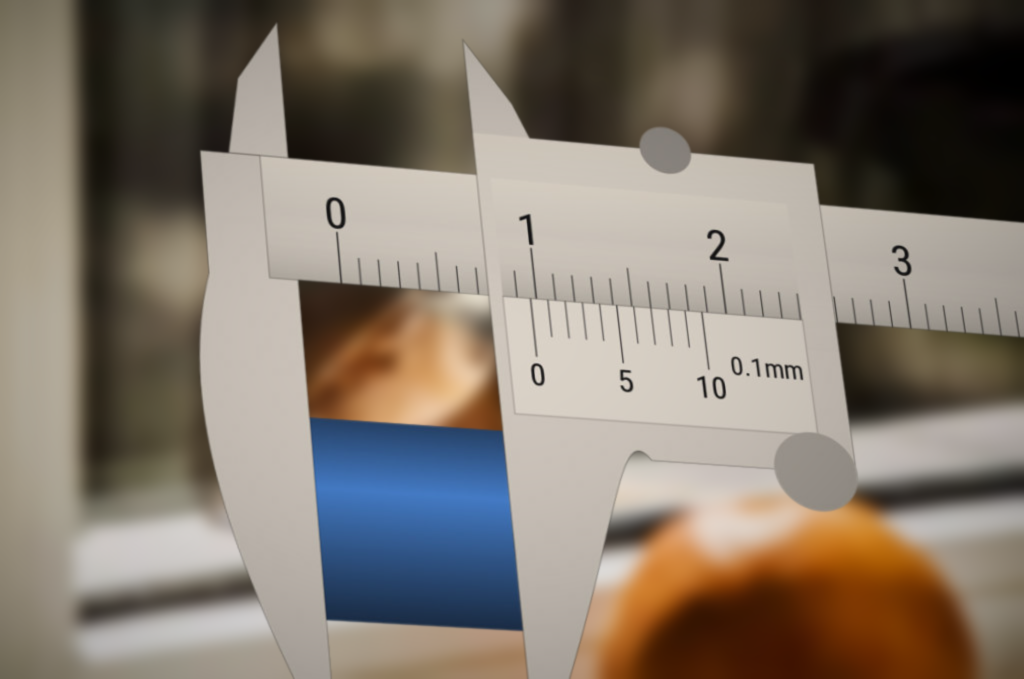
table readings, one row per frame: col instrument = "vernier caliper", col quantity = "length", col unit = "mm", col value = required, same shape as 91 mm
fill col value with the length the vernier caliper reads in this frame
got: 9.7 mm
